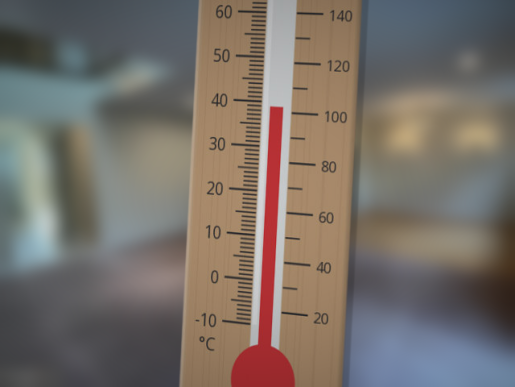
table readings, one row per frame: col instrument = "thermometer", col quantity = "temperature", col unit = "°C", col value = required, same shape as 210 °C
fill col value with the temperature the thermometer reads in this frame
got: 39 °C
